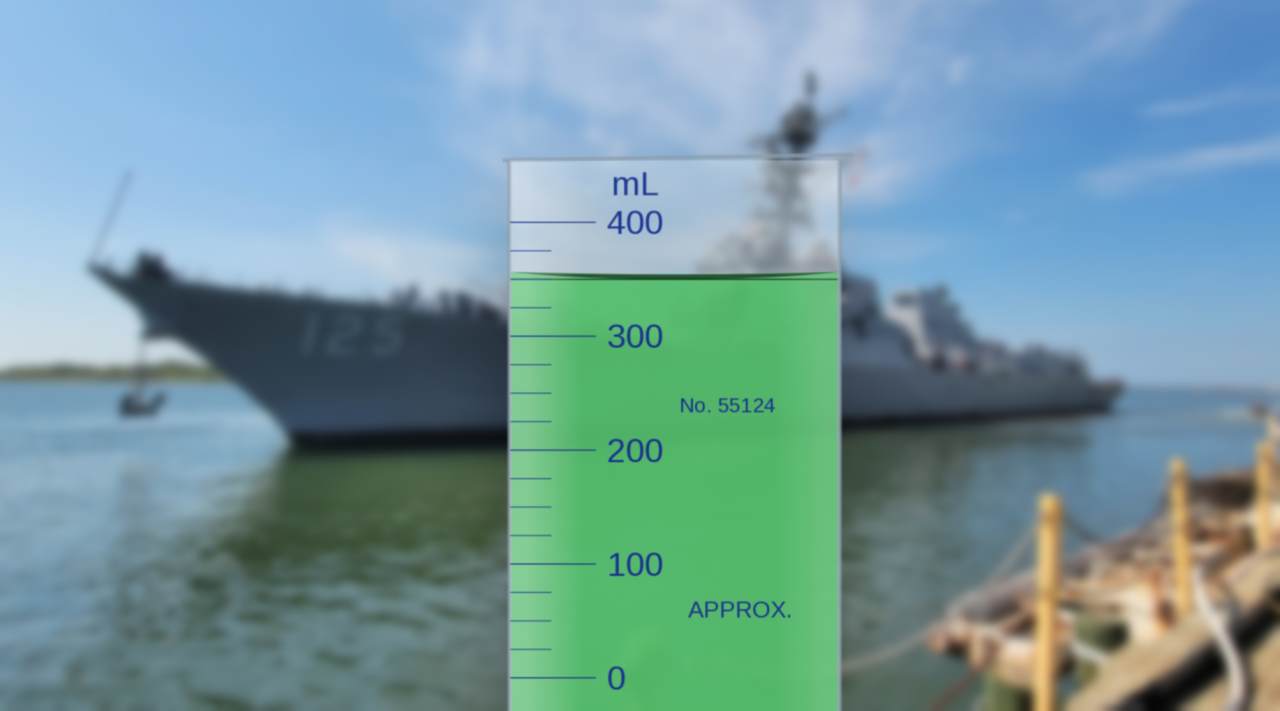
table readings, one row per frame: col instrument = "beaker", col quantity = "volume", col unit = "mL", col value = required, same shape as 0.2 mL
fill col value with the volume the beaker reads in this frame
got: 350 mL
